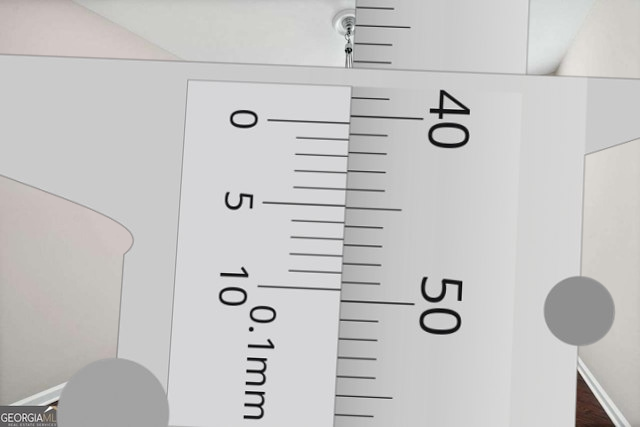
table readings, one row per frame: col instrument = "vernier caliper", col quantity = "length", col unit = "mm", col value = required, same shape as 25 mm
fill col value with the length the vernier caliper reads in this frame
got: 40.4 mm
